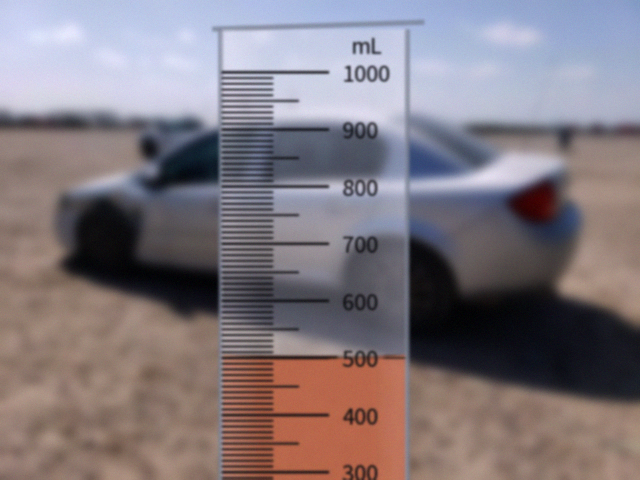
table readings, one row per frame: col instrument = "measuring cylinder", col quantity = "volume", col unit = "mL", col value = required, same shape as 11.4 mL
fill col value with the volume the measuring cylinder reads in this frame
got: 500 mL
